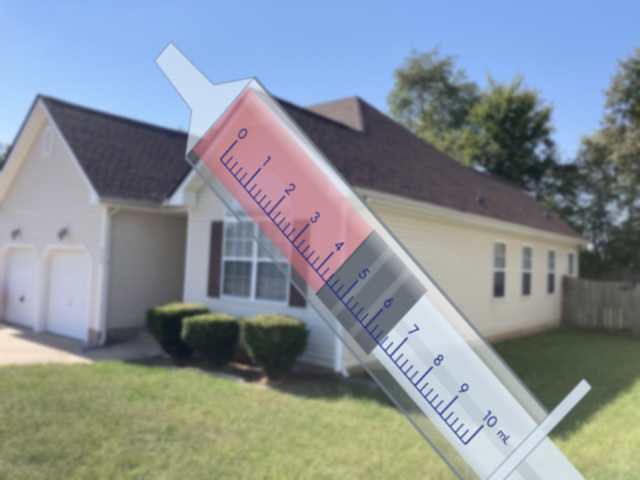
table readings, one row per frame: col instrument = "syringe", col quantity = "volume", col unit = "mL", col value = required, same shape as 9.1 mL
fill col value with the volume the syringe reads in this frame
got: 4.4 mL
